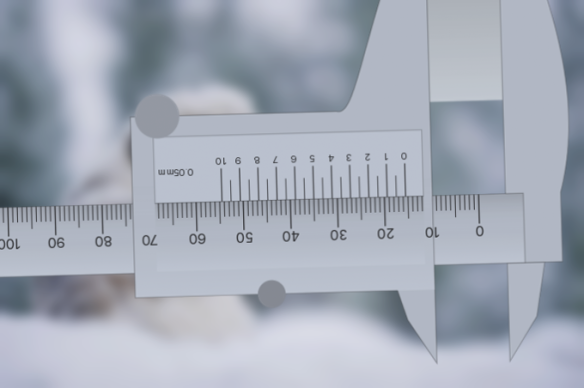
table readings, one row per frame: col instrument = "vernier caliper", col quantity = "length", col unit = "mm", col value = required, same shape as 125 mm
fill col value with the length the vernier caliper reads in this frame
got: 15.5 mm
